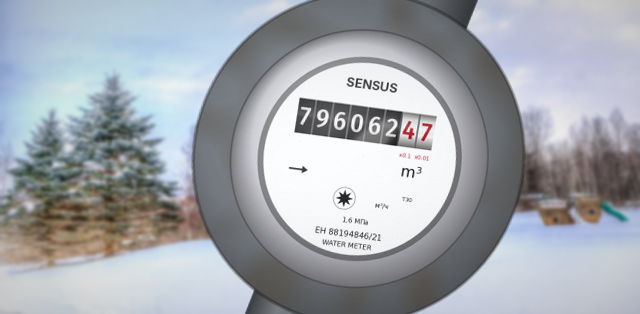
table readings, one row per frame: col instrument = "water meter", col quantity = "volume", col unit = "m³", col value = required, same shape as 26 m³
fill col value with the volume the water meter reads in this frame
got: 796062.47 m³
